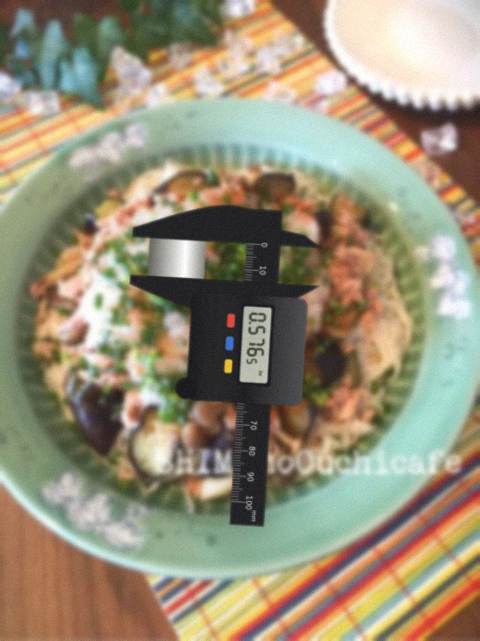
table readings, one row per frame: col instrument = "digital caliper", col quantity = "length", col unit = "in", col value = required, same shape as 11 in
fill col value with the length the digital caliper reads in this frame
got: 0.5765 in
